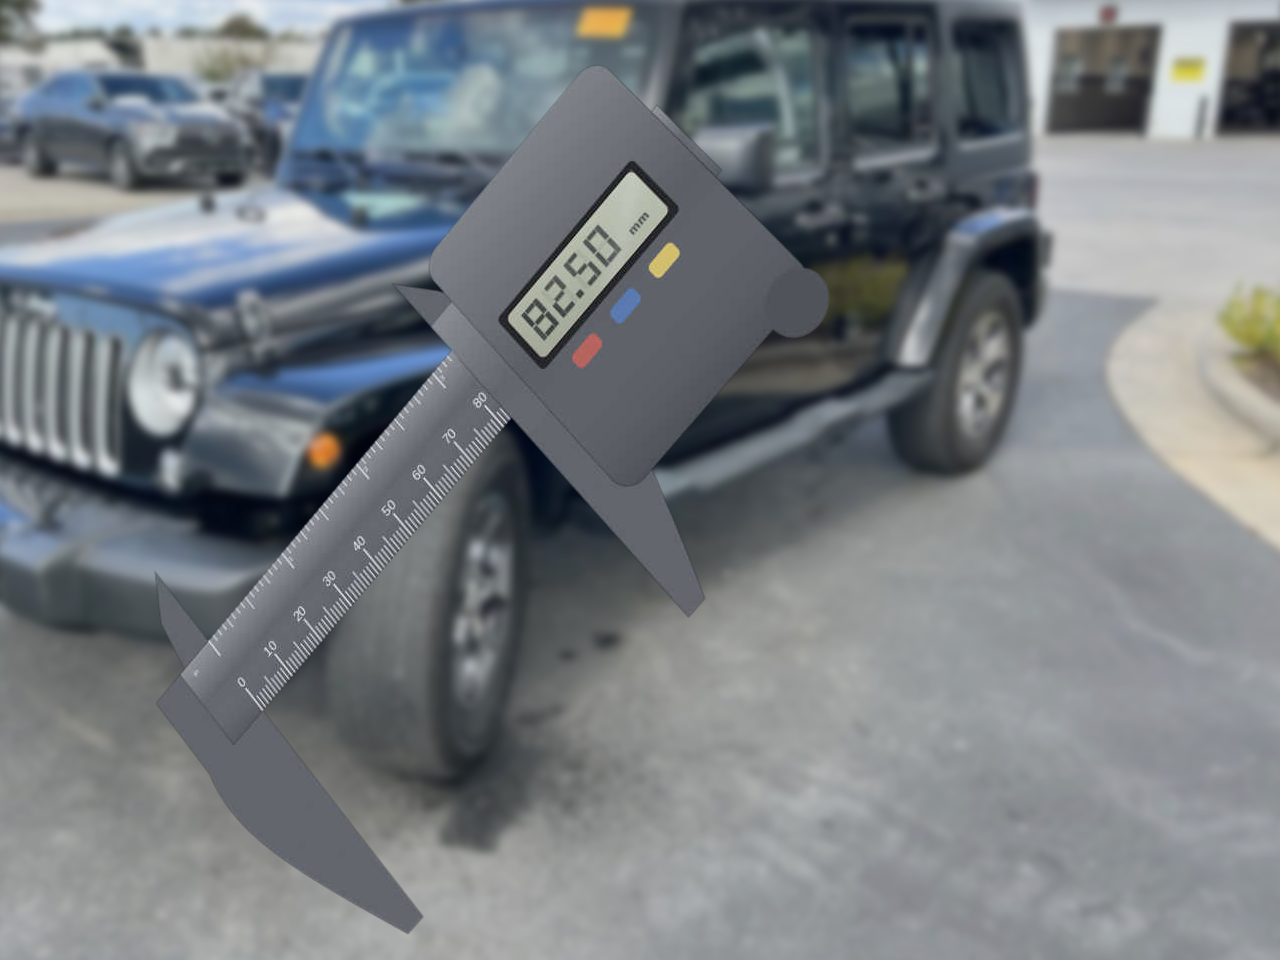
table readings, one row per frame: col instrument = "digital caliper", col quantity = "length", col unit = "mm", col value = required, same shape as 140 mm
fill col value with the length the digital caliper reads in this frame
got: 82.50 mm
